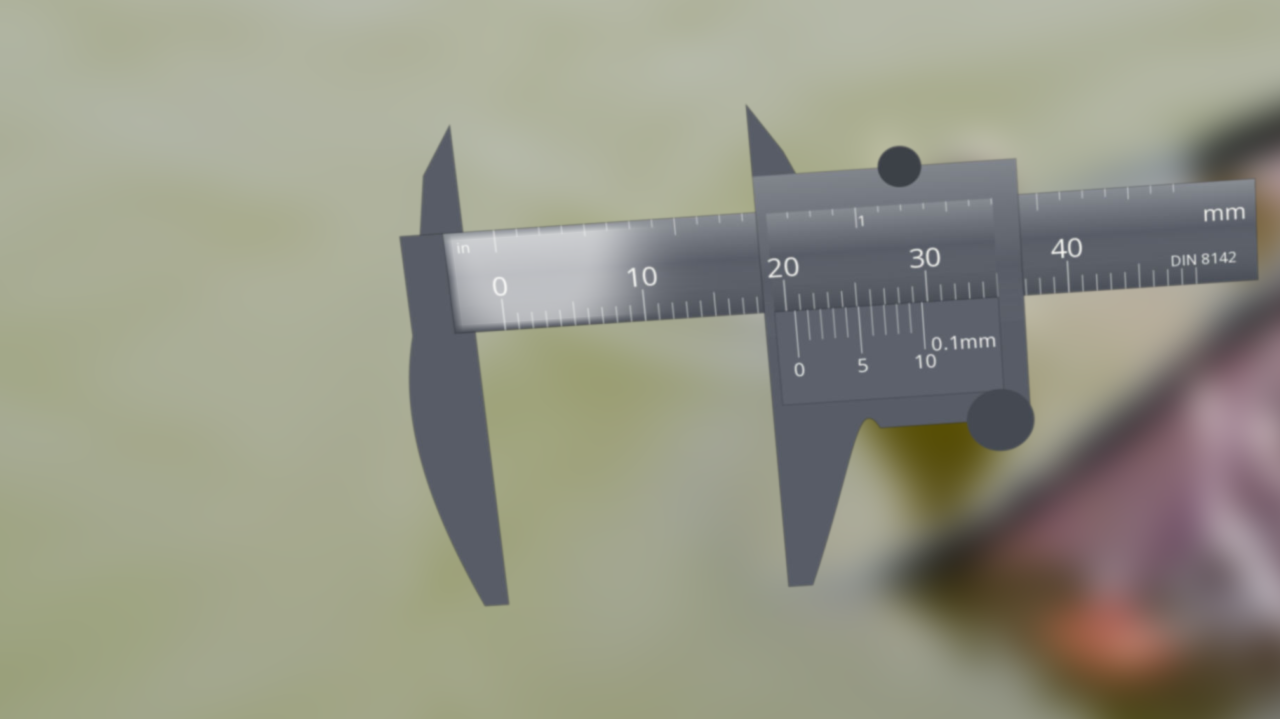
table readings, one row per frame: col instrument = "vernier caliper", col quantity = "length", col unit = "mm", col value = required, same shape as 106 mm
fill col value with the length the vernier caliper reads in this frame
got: 20.6 mm
